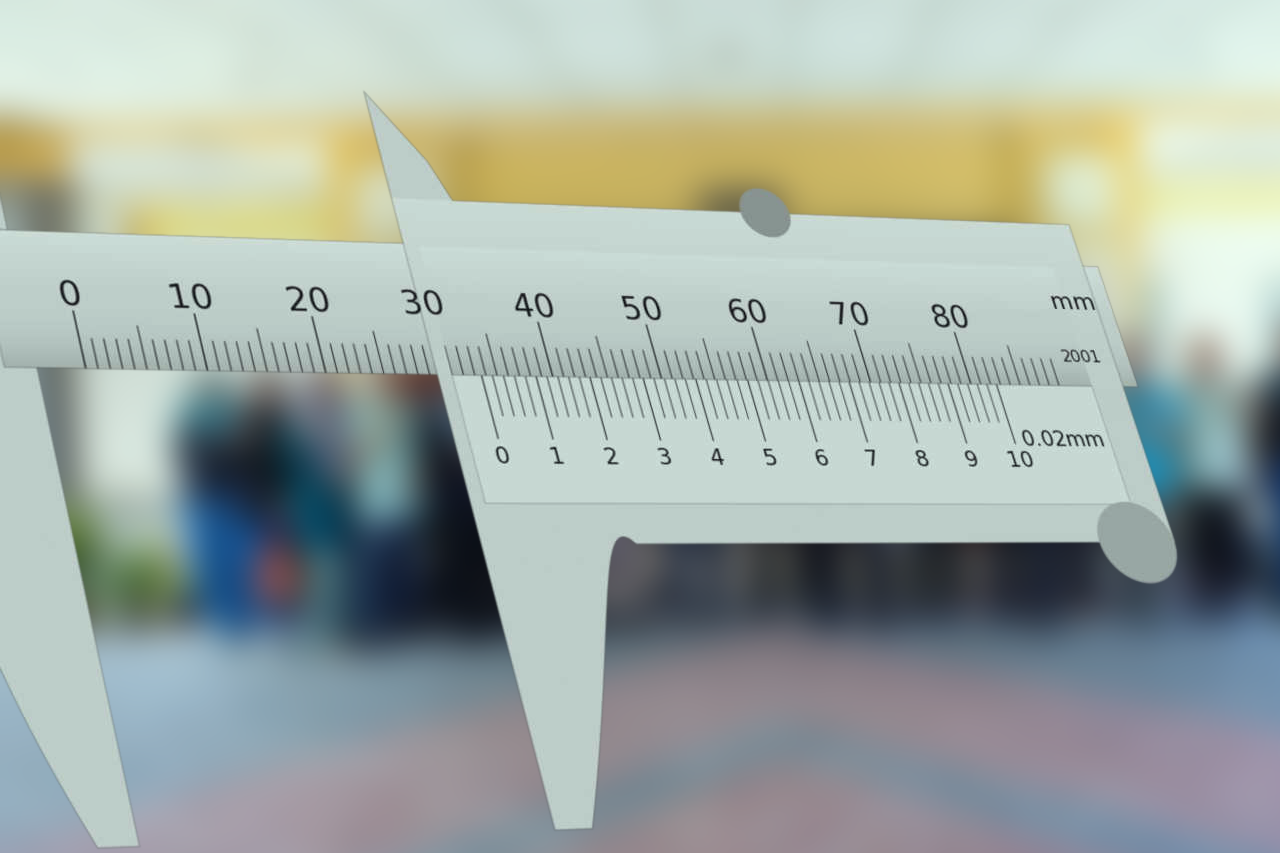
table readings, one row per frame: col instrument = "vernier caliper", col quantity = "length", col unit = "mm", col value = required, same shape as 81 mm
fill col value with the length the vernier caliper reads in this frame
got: 33.6 mm
